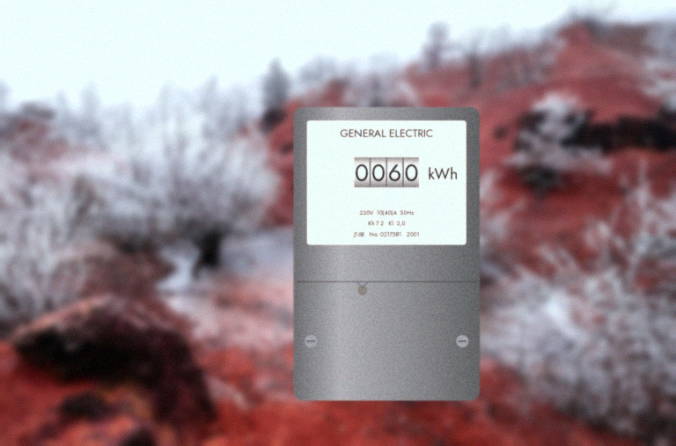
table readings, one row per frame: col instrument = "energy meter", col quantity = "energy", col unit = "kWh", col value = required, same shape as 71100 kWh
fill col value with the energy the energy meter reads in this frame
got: 60 kWh
